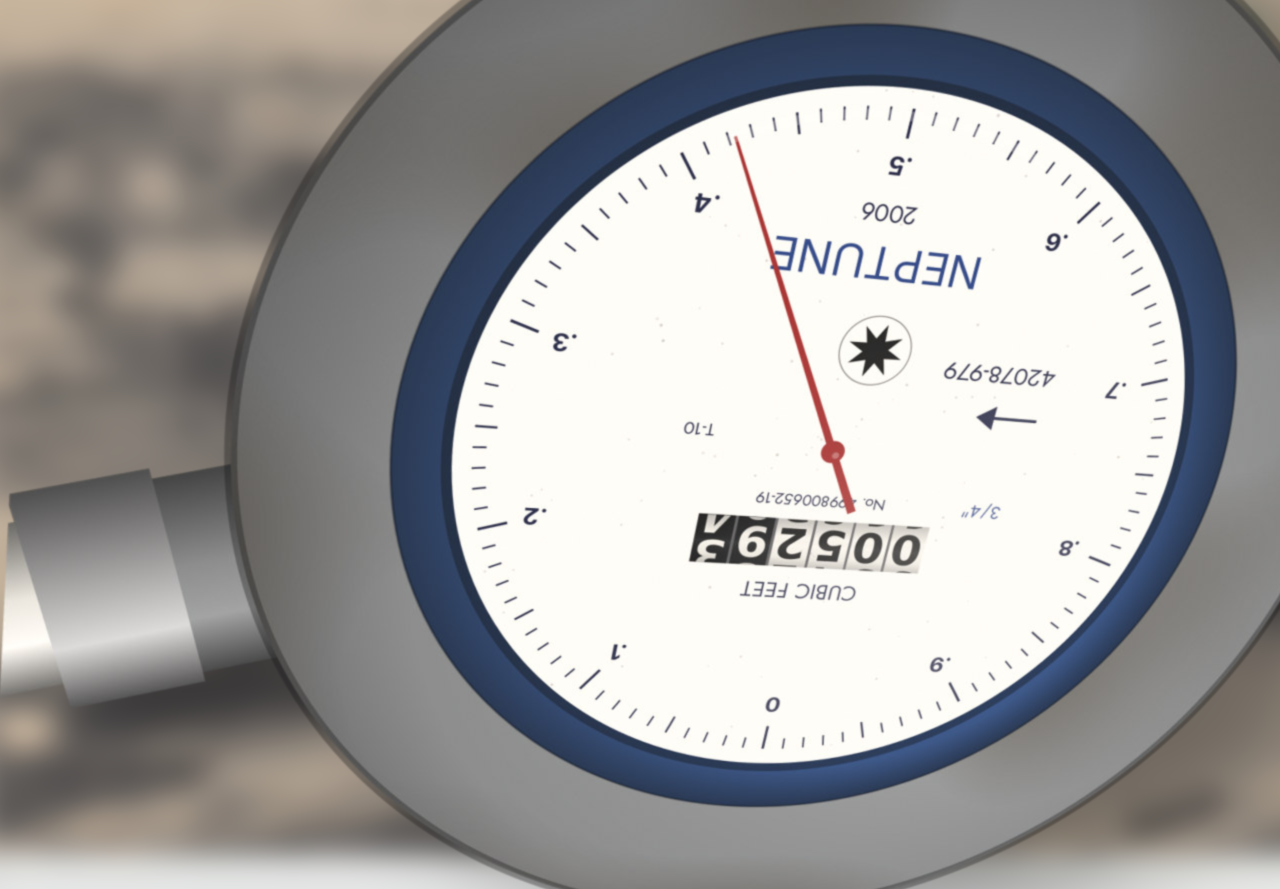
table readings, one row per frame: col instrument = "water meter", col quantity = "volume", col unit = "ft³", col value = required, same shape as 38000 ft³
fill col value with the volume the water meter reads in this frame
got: 5293.42 ft³
